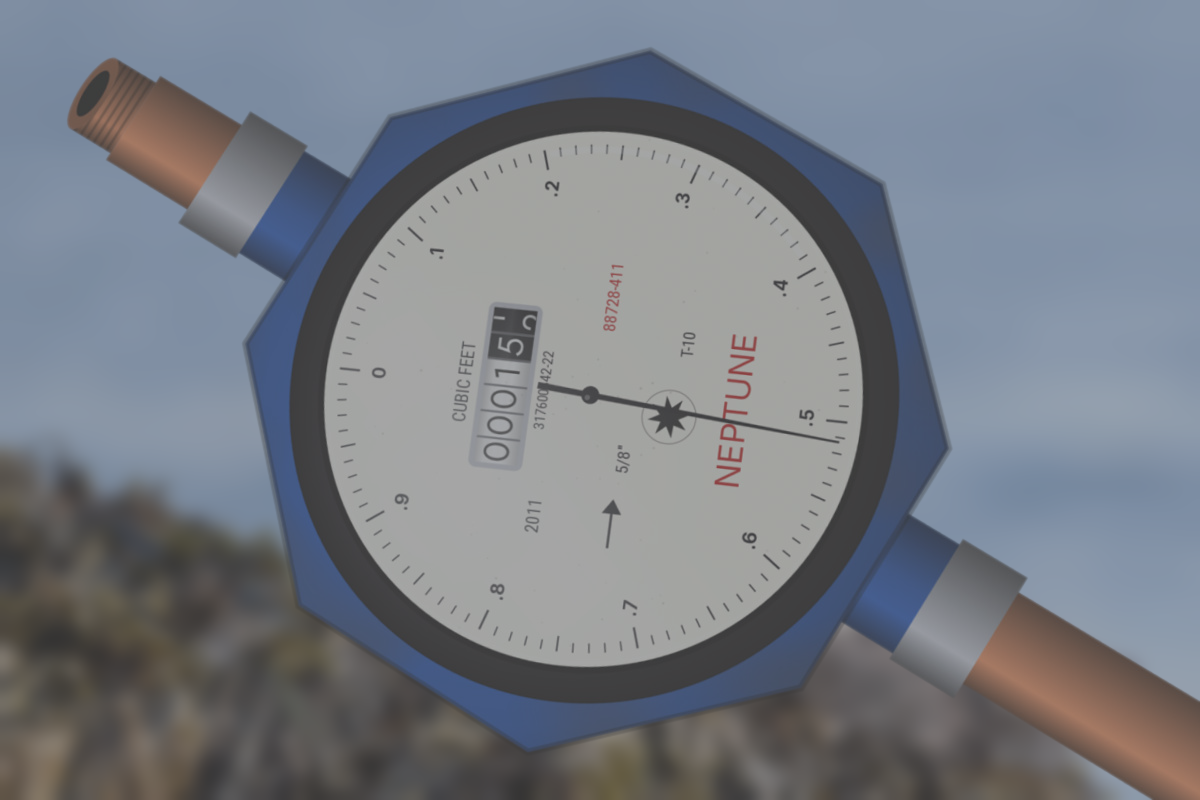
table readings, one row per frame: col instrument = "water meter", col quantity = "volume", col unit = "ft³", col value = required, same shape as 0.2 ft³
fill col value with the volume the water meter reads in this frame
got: 151.51 ft³
